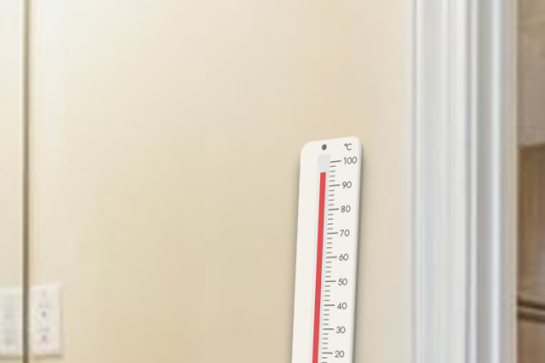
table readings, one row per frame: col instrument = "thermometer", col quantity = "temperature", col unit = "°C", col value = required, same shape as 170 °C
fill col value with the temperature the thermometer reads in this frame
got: 96 °C
